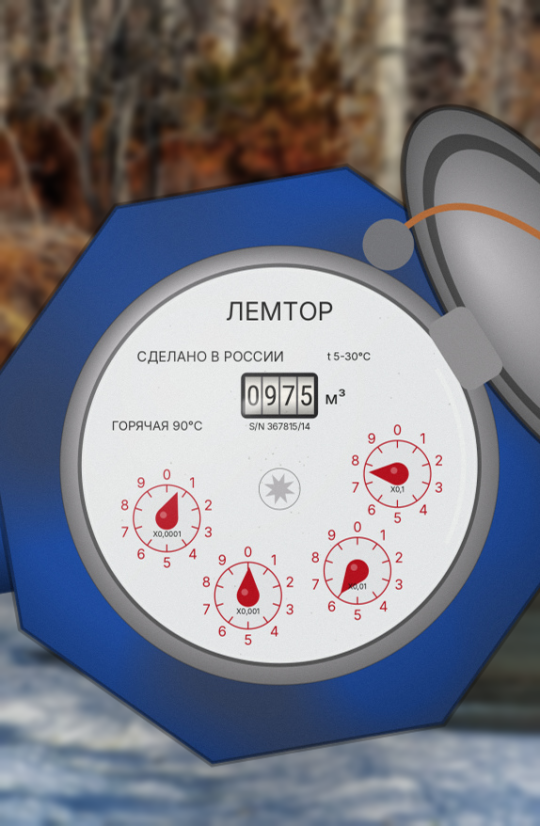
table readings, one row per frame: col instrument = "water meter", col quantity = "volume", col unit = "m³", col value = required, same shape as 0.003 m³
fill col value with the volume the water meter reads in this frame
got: 975.7600 m³
